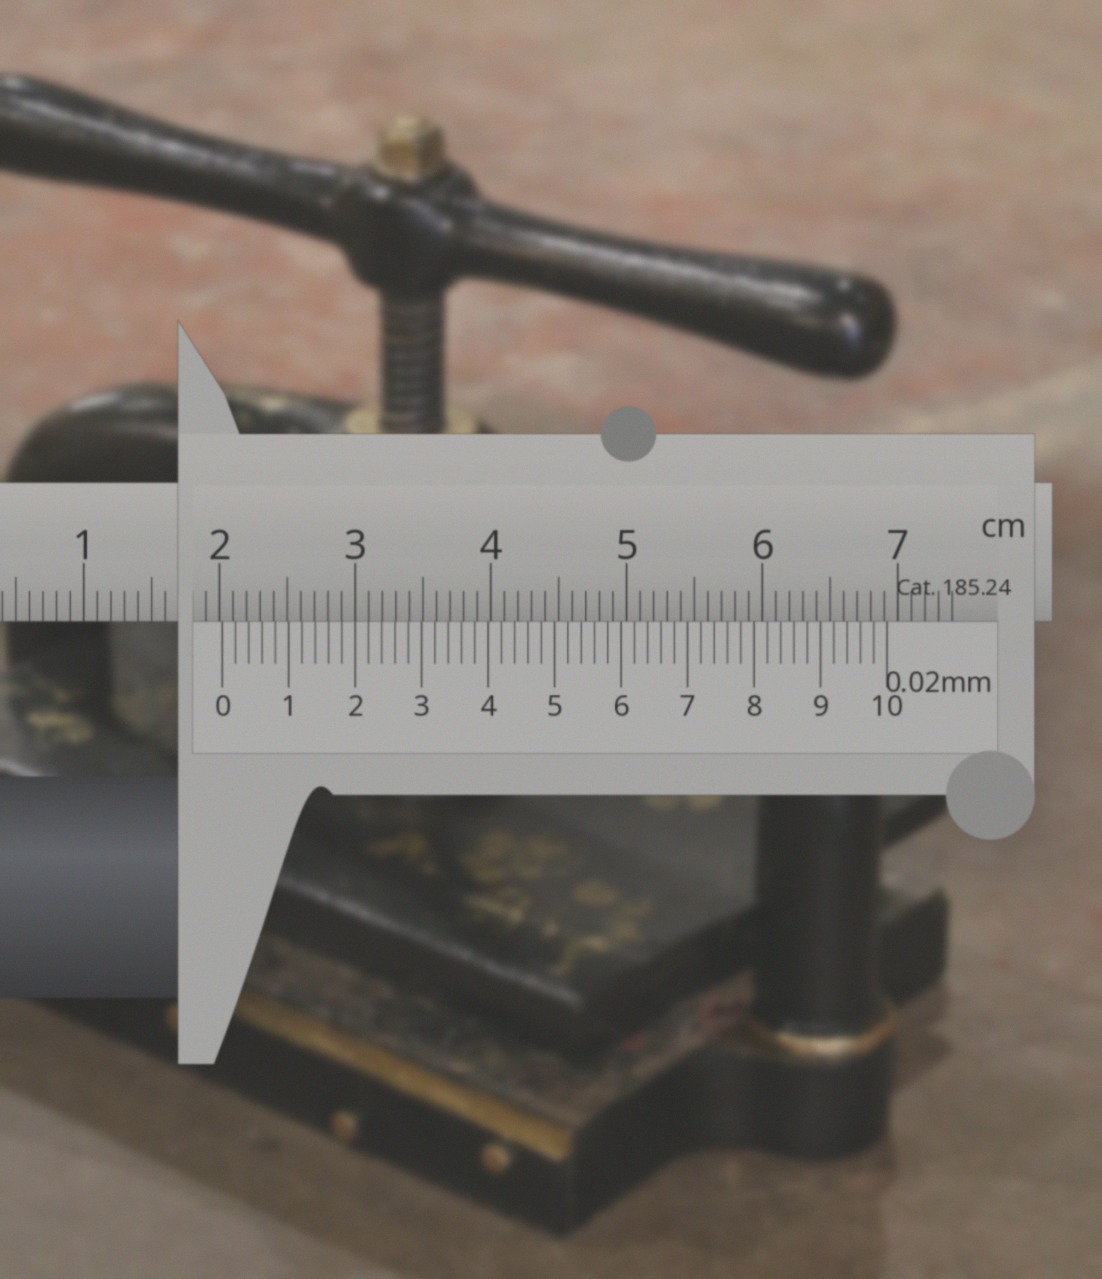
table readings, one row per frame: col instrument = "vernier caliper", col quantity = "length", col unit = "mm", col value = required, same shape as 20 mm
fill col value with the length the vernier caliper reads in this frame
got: 20.2 mm
